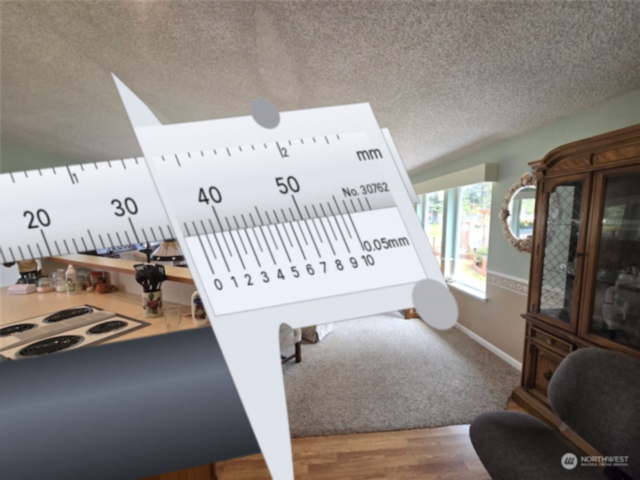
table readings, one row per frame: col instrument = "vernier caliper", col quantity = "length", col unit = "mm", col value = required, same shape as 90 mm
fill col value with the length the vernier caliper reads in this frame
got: 37.0 mm
